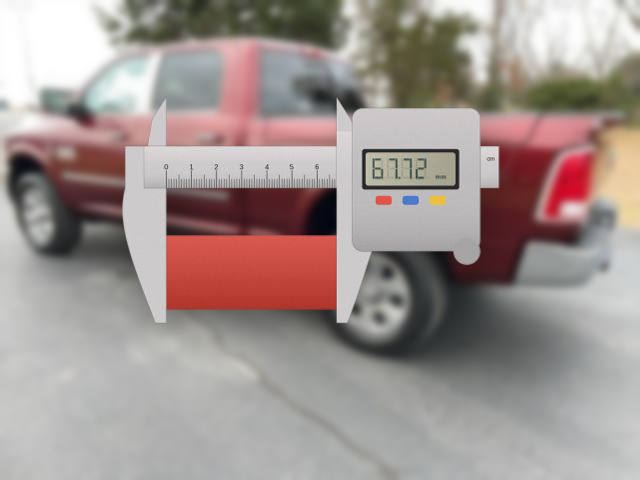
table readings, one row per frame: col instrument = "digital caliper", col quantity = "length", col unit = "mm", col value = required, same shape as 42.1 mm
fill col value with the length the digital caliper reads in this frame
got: 67.72 mm
